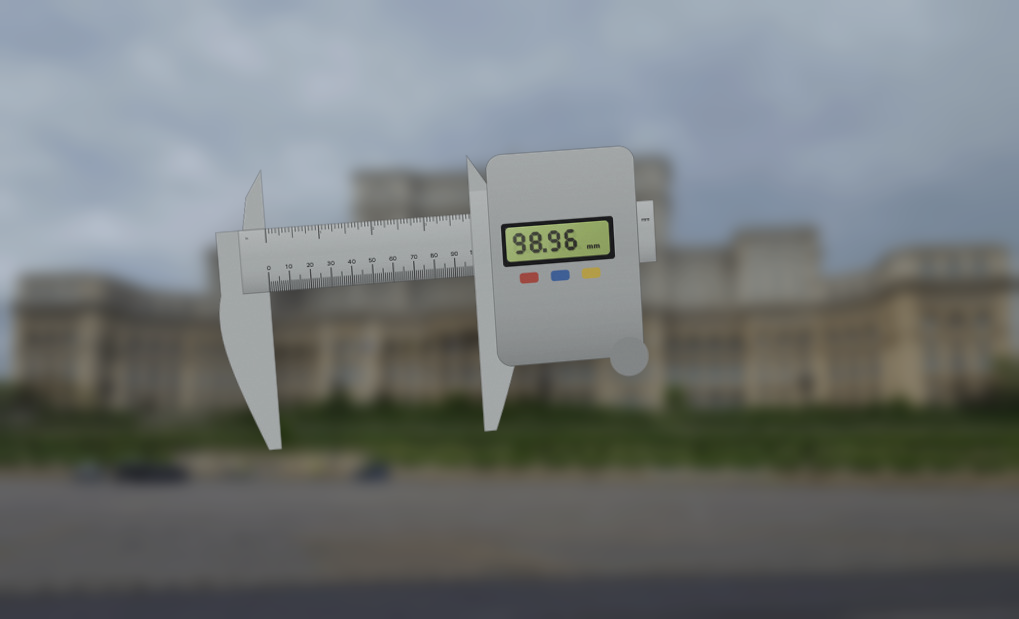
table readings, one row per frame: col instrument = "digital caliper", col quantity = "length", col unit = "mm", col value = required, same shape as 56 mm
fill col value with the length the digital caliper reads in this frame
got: 98.96 mm
